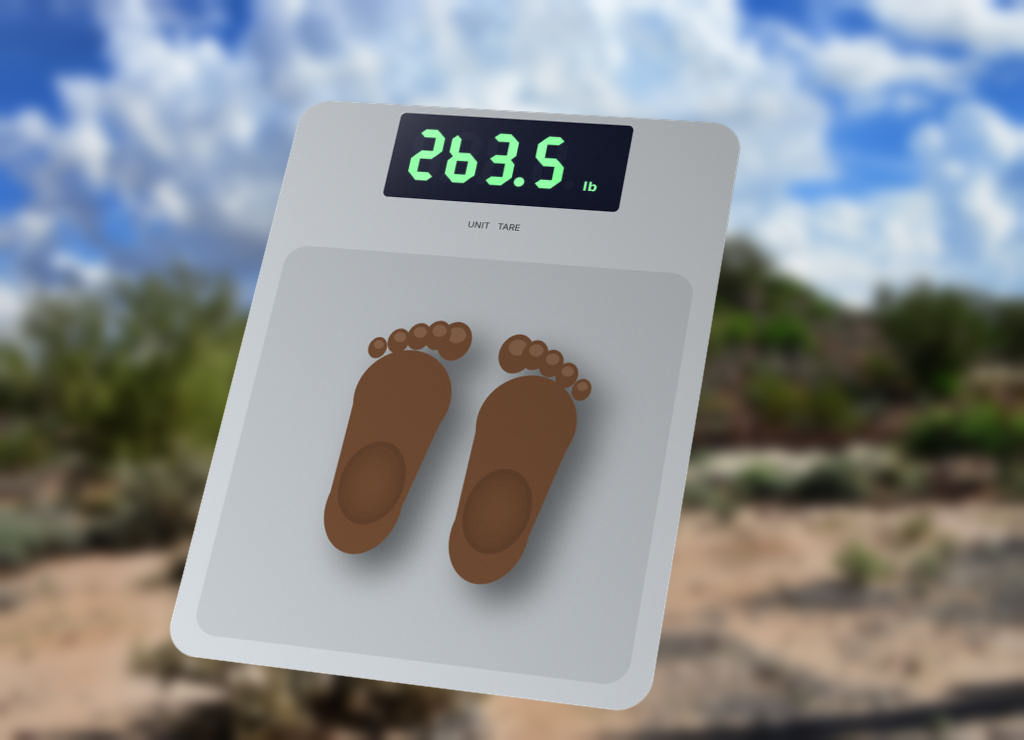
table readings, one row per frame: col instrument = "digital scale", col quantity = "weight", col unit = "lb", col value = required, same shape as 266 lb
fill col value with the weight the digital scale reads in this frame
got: 263.5 lb
